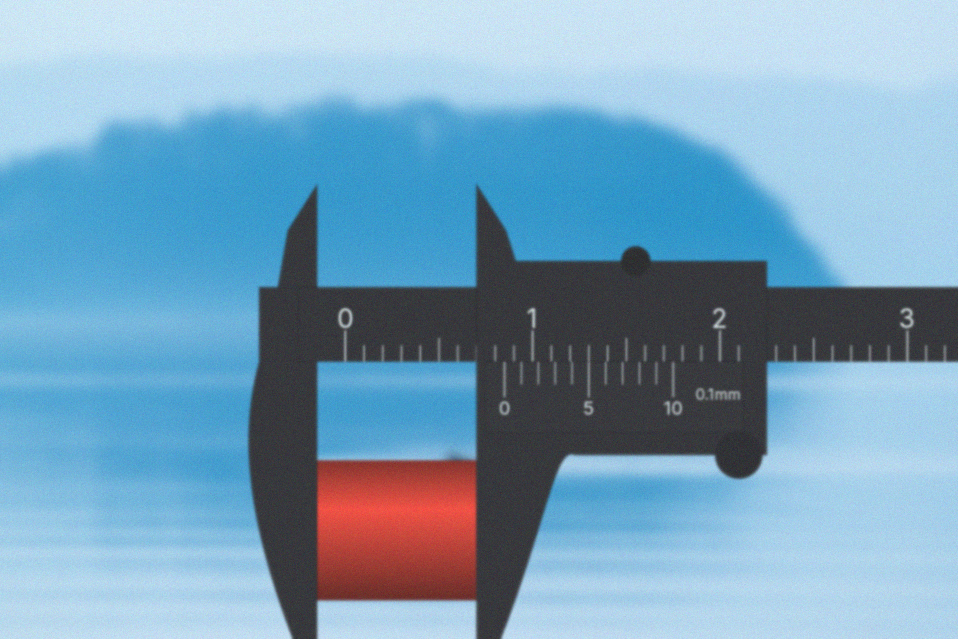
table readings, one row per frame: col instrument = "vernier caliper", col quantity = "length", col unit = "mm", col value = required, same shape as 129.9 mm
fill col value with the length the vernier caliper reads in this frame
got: 8.5 mm
